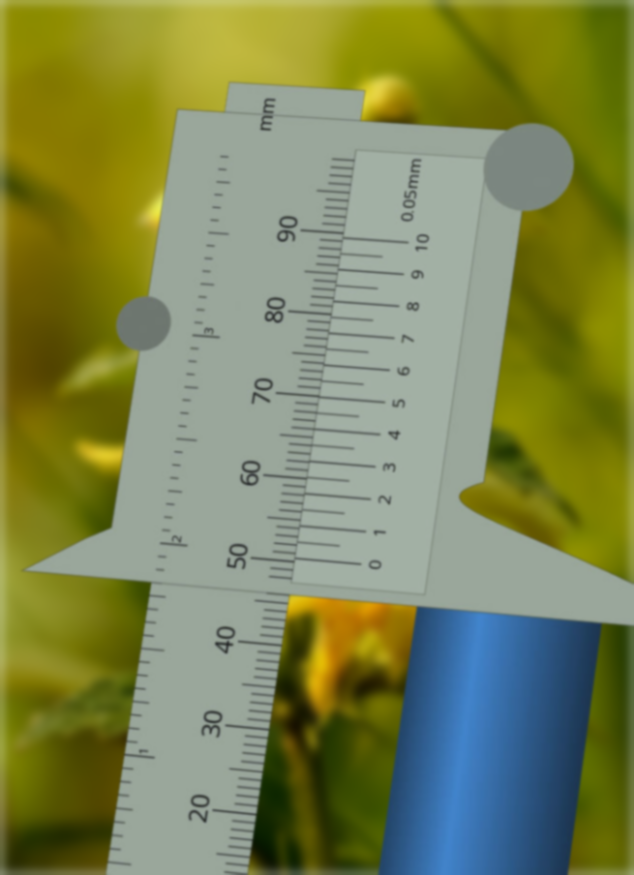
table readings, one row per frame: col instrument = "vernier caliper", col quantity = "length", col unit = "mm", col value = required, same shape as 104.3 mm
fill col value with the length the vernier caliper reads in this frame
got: 50.4 mm
